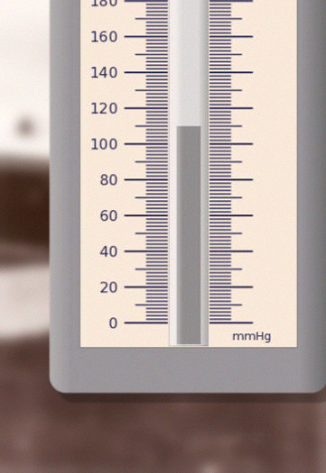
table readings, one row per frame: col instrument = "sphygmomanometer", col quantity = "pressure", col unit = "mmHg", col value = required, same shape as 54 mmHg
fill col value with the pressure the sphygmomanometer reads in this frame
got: 110 mmHg
